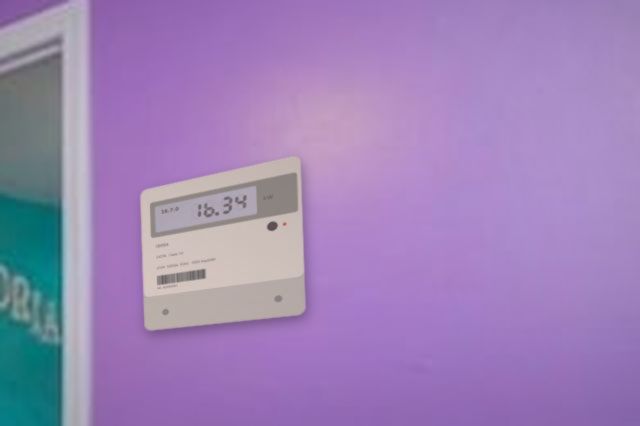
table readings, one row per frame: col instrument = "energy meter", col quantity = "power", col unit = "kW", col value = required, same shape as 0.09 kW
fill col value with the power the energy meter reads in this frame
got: 16.34 kW
